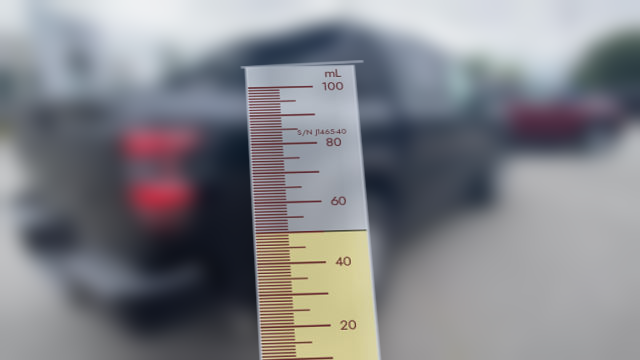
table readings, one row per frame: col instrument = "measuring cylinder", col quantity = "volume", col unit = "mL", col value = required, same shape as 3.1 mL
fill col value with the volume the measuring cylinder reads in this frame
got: 50 mL
